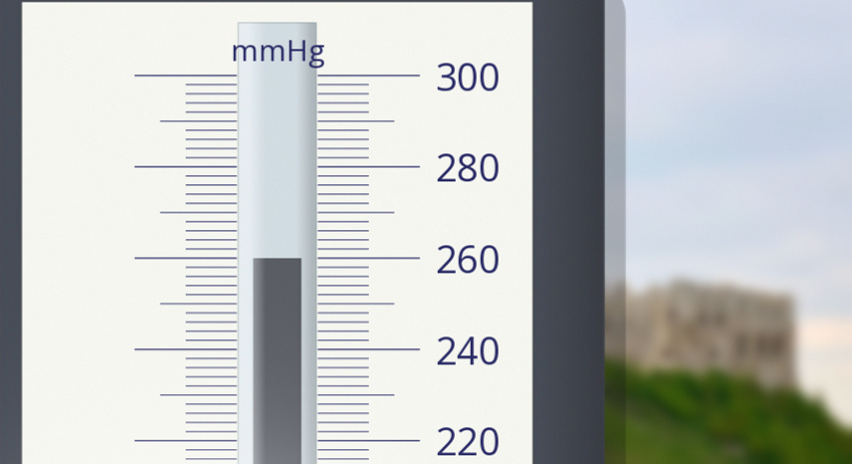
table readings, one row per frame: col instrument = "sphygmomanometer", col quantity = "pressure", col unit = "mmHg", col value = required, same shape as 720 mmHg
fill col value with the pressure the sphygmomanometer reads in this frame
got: 260 mmHg
